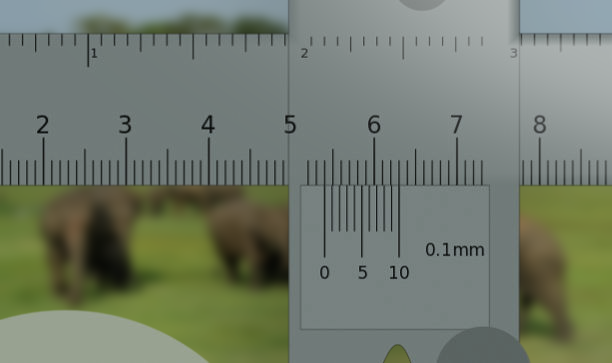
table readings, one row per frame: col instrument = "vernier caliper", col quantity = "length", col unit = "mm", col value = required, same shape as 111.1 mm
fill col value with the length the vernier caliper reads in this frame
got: 54.0 mm
